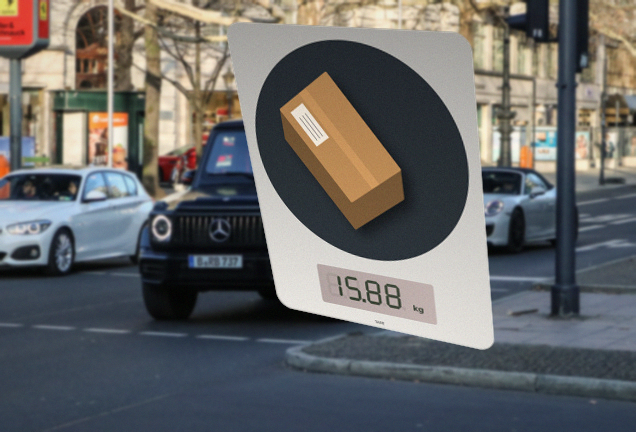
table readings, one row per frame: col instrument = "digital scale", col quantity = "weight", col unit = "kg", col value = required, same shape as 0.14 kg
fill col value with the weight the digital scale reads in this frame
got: 15.88 kg
